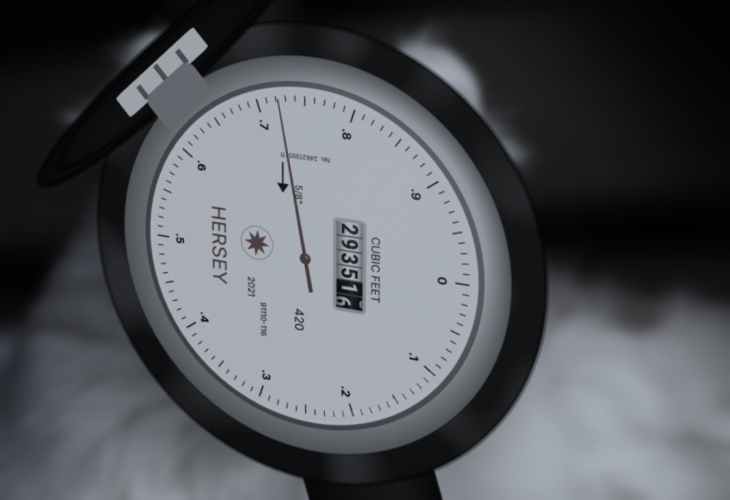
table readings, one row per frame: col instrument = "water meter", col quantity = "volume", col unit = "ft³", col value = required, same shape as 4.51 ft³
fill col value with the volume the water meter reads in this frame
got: 293515.72 ft³
